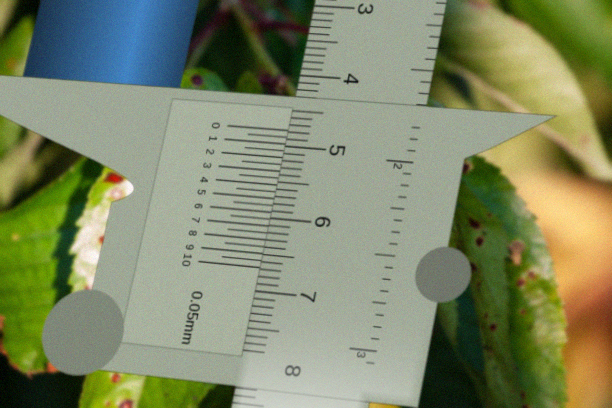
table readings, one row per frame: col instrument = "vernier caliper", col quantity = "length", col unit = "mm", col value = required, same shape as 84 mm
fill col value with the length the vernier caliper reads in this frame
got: 47.8 mm
